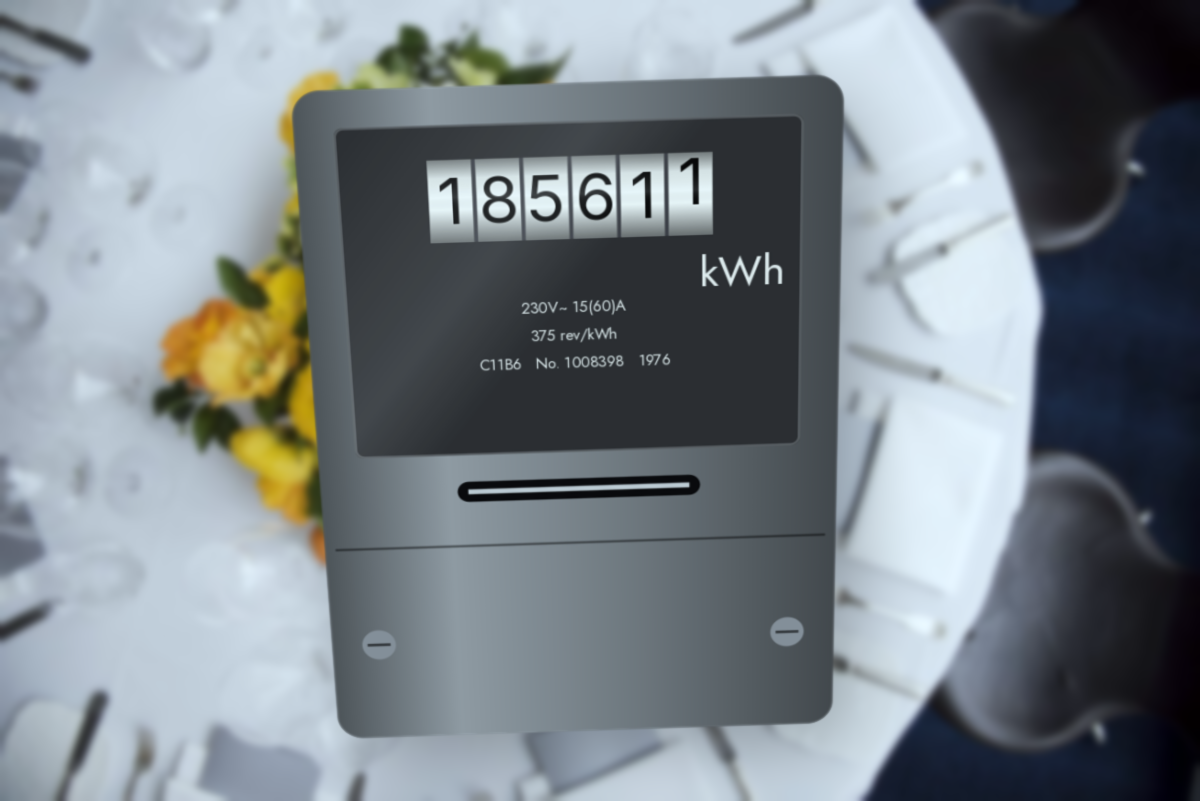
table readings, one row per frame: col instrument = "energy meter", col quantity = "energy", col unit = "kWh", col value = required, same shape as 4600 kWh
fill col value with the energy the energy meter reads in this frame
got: 185611 kWh
